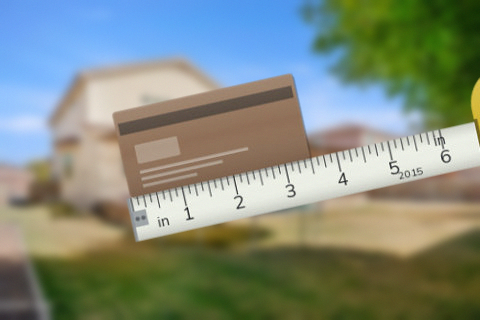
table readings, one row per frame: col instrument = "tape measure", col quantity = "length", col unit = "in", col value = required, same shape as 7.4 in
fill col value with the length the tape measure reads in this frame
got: 3.5 in
